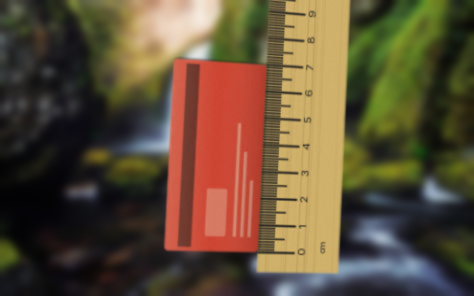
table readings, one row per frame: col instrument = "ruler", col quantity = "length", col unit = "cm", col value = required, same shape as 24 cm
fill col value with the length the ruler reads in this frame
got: 7 cm
